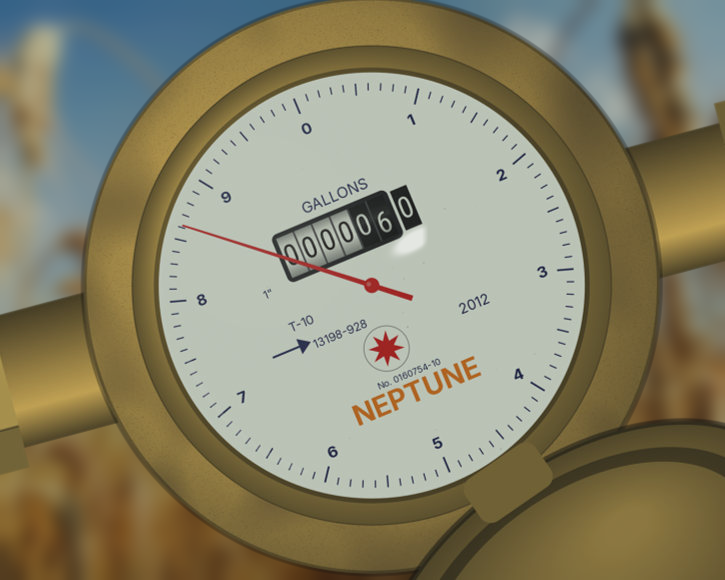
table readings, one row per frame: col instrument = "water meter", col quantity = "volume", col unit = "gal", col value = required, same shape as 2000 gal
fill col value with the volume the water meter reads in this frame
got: 58.6 gal
